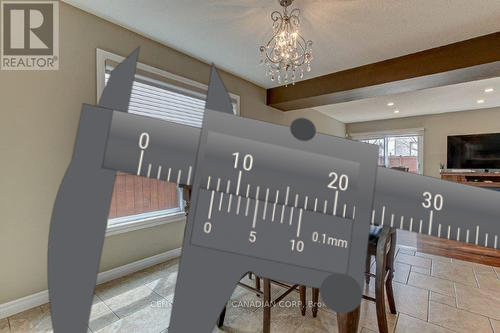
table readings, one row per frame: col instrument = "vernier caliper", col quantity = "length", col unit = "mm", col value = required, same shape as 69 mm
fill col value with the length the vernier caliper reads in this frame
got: 7.6 mm
